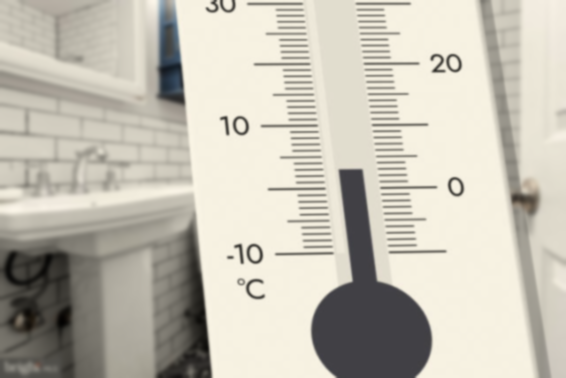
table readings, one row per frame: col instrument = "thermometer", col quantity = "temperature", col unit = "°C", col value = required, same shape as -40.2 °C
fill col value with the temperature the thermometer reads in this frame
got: 3 °C
